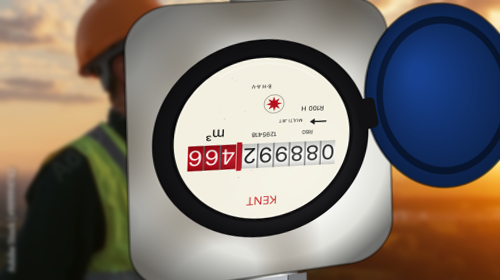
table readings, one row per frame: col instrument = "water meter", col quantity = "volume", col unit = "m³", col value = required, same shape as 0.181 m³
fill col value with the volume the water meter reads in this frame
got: 88992.466 m³
